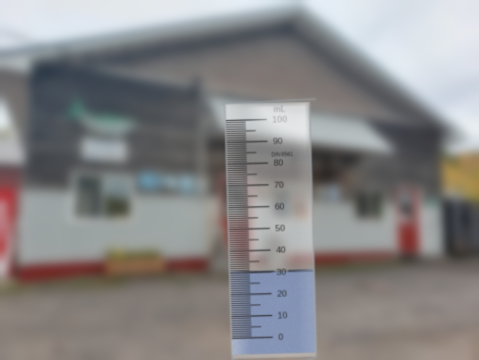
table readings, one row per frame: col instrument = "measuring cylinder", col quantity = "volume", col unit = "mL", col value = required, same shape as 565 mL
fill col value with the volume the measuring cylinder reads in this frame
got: 30 mL
